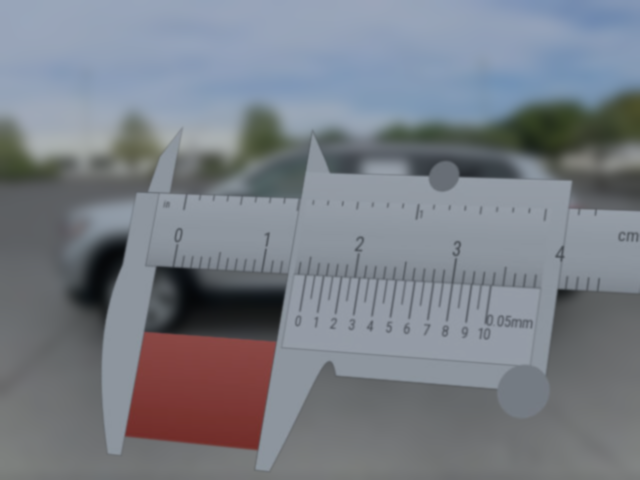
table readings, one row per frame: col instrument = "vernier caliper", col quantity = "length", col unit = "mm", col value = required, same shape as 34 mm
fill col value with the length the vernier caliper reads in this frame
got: 14.8 mm
